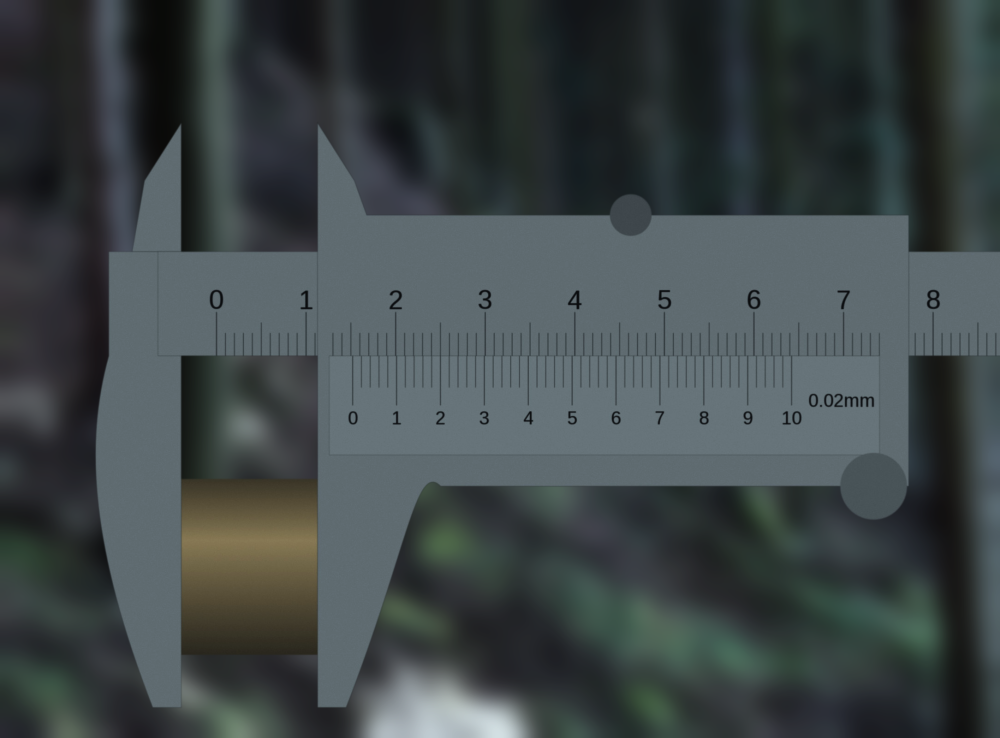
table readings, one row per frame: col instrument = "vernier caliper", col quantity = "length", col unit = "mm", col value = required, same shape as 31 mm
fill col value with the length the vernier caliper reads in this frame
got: 15.2 mm
